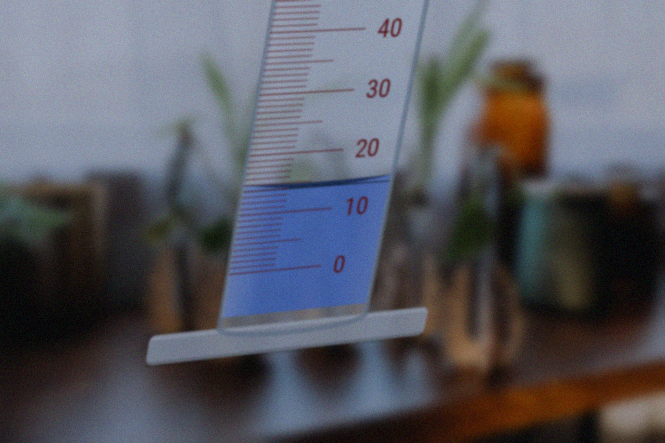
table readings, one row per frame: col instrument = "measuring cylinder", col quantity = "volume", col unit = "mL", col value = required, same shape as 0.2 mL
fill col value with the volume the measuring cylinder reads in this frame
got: 14 mL
